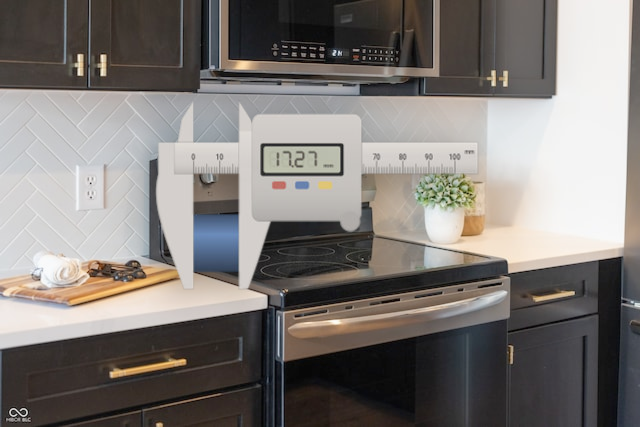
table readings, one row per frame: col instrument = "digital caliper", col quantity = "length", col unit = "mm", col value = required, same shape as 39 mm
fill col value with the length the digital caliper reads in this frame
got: 17.27 mm
